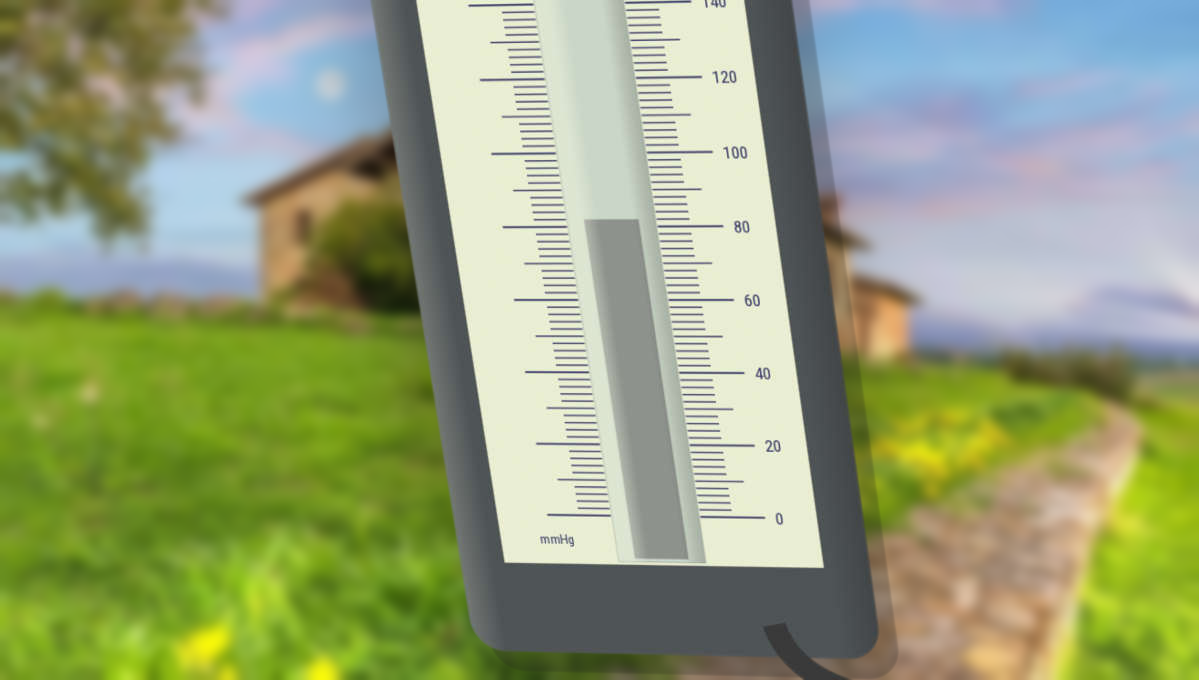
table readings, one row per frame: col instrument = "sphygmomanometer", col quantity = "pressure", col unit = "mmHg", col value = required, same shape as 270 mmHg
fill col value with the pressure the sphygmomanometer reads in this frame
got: 82 mmHg
